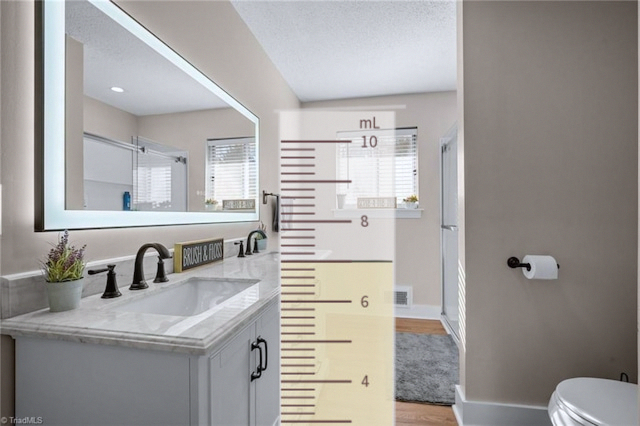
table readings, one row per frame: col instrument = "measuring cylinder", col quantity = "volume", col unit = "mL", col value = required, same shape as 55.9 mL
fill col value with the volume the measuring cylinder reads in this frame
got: 7 mL
